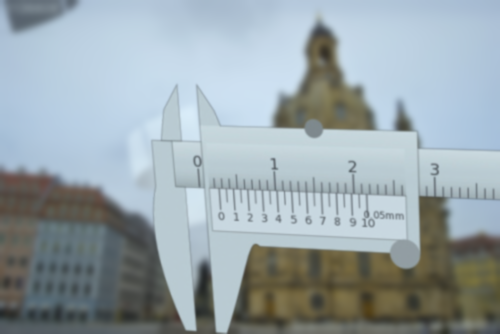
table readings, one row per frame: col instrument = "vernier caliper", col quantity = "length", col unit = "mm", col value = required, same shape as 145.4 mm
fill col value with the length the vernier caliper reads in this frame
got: 2.6 mm
